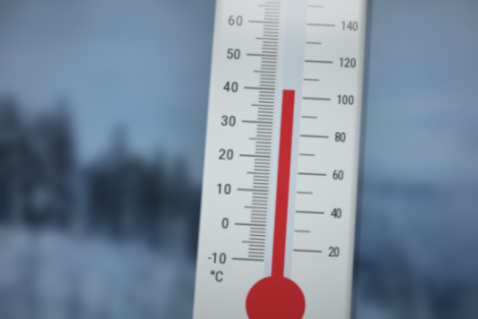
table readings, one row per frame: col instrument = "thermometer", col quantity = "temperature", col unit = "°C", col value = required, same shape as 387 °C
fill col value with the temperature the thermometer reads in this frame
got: 40 °C
